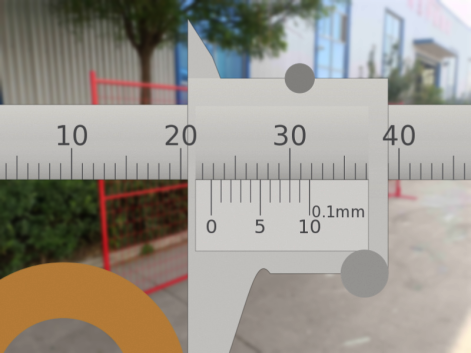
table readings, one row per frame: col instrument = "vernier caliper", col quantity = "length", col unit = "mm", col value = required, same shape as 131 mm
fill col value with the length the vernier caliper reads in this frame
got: 22.8 mm
